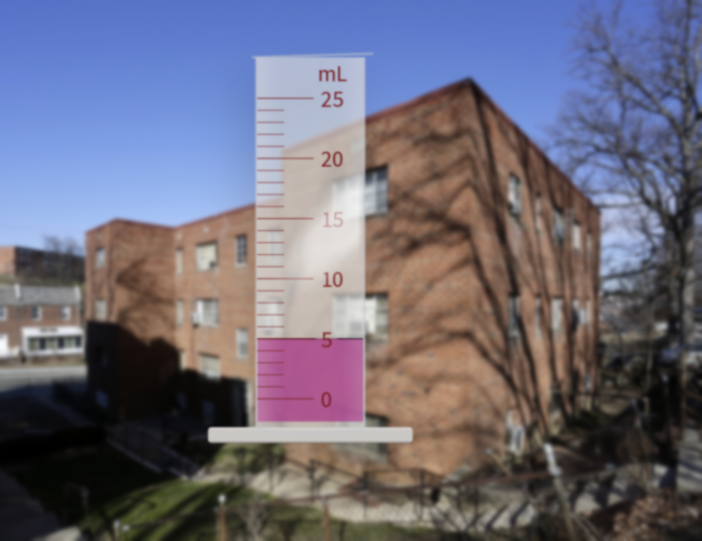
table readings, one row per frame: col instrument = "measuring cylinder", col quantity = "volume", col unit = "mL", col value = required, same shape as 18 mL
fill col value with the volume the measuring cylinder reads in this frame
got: 5 mL
